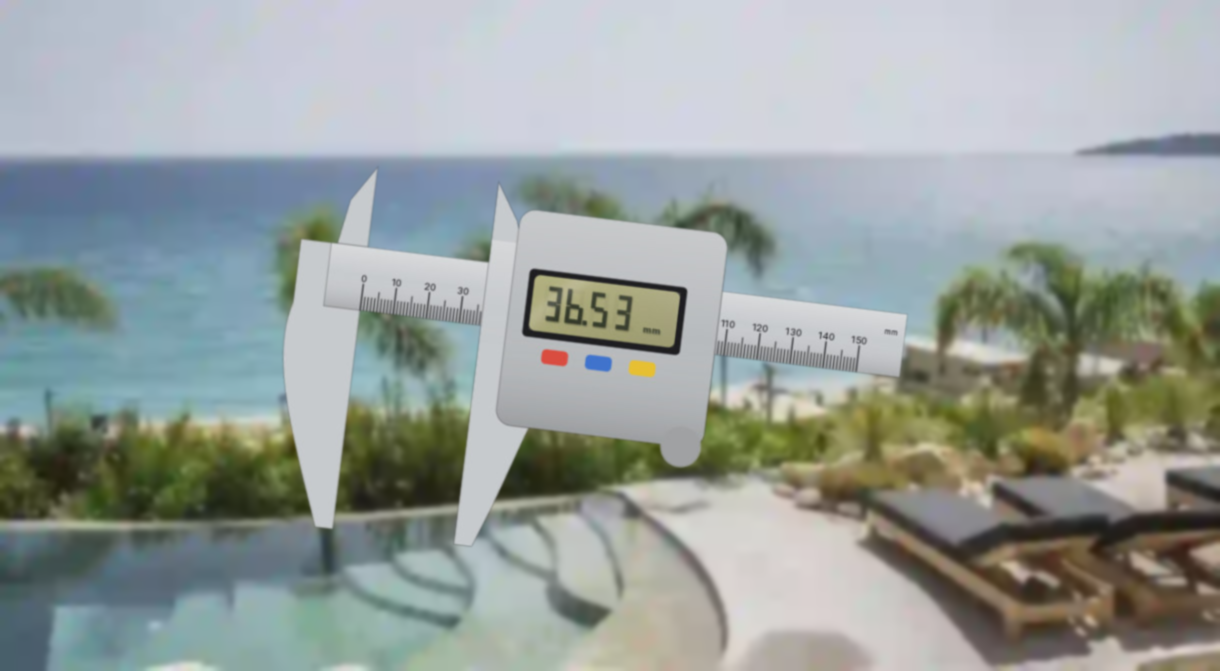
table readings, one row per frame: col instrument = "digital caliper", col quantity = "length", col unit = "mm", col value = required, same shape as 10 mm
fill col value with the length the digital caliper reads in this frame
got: 36.53 mm
